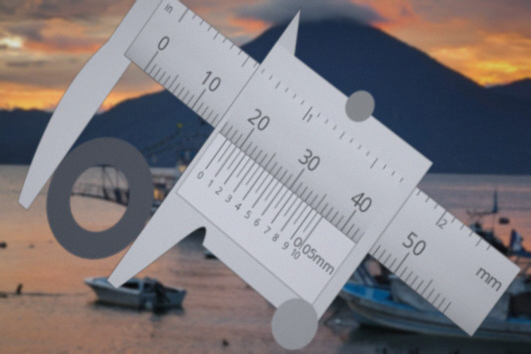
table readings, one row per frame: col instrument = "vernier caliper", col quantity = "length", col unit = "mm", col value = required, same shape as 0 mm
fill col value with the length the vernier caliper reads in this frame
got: 17.5 mm
